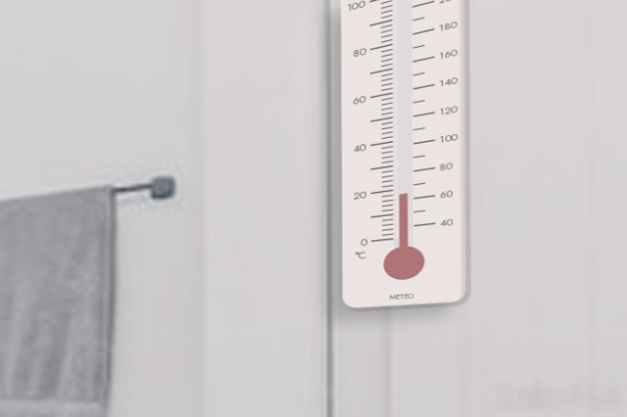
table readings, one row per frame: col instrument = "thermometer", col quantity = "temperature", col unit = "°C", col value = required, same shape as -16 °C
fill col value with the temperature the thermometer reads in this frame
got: 18 °C
